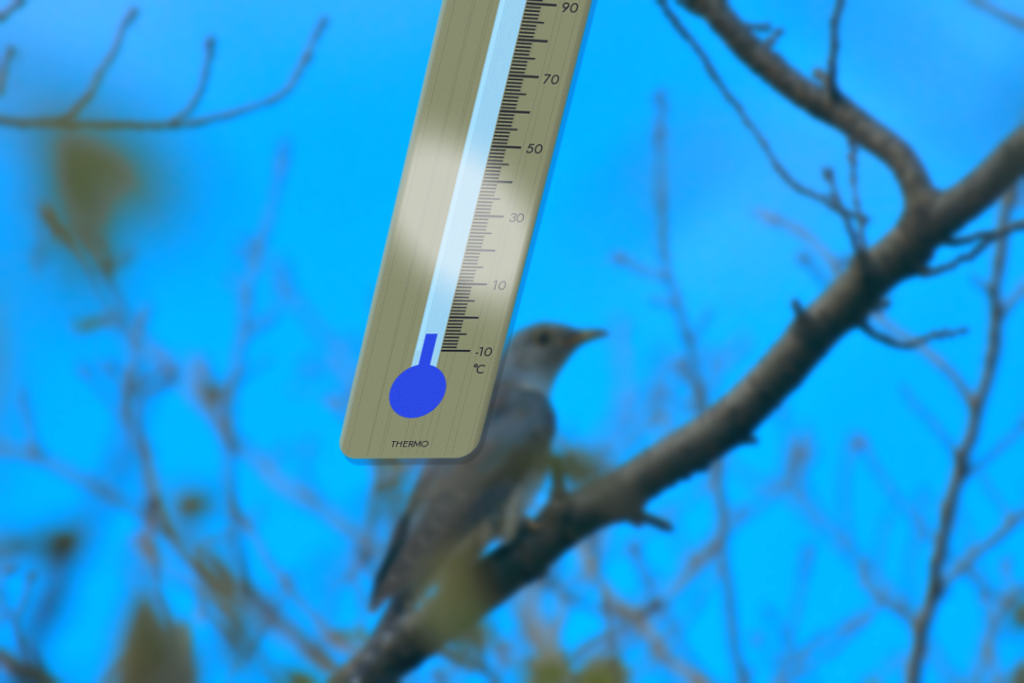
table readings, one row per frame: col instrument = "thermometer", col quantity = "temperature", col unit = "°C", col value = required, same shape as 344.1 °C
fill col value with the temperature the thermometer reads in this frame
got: -5 °C
